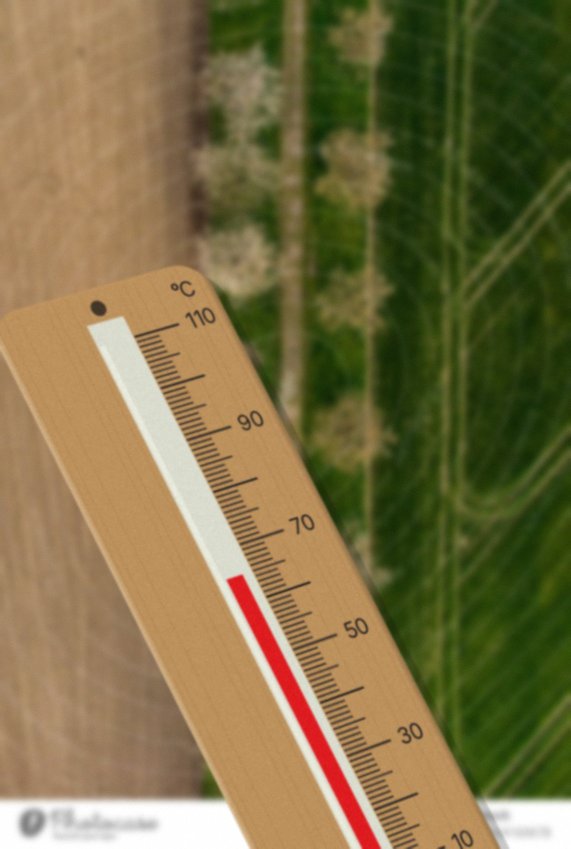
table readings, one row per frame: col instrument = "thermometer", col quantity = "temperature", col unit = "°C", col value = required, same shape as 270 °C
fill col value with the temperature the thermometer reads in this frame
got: 65 °C
